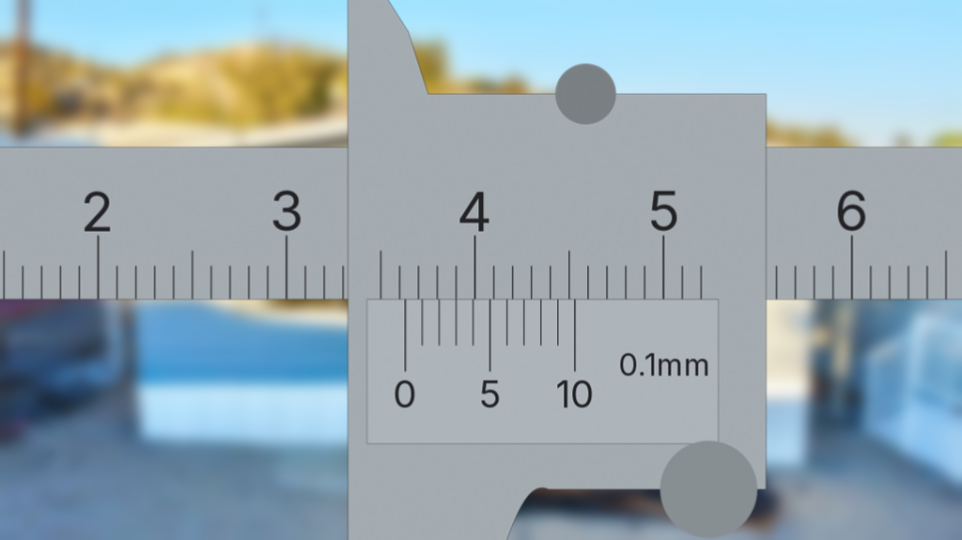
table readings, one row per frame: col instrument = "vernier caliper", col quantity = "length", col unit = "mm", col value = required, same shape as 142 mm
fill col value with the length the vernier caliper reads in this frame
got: 36.3 mm
